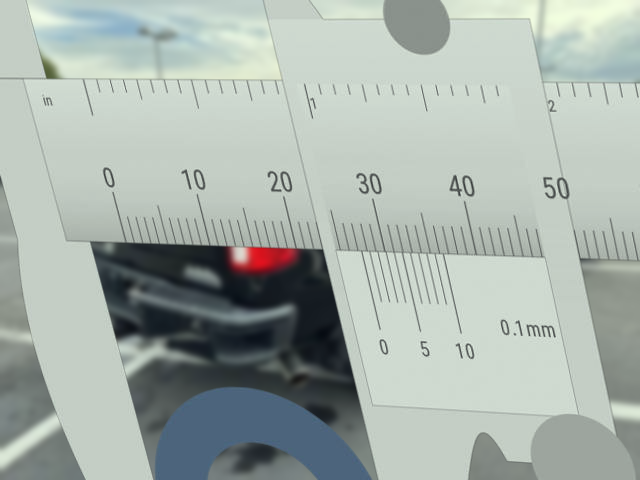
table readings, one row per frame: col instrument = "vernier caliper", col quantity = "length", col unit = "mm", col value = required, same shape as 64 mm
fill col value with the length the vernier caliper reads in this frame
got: 27.4 mm
